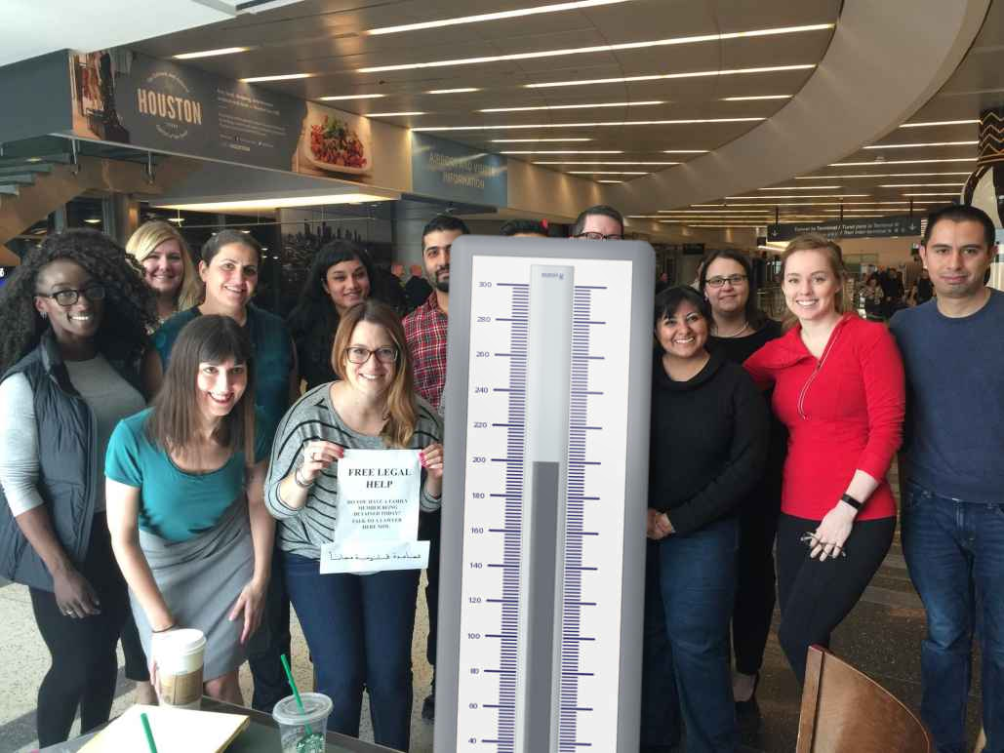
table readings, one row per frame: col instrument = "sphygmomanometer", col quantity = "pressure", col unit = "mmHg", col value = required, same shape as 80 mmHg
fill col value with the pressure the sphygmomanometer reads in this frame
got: 200 mmHg
